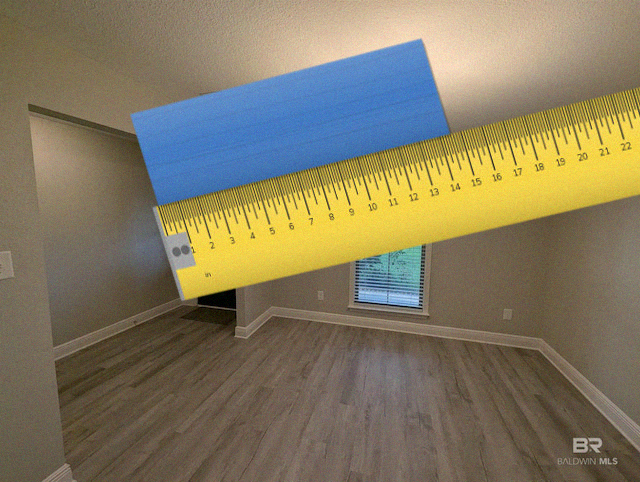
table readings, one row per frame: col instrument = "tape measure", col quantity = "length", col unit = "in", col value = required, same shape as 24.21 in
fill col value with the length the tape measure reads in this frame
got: 14.5 in
